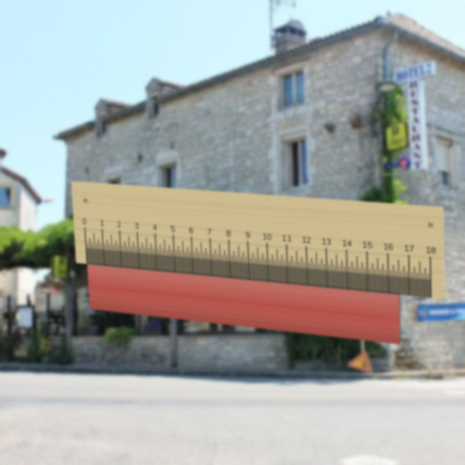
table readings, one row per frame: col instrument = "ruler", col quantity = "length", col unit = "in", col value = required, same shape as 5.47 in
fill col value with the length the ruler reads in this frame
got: 16.5 in
